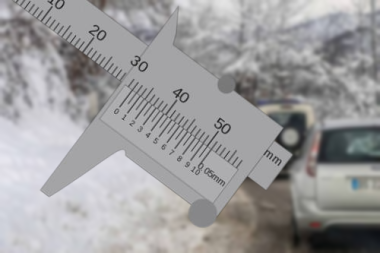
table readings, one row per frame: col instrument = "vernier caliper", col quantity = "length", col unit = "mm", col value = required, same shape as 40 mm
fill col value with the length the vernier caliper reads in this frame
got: 32.0 mm
